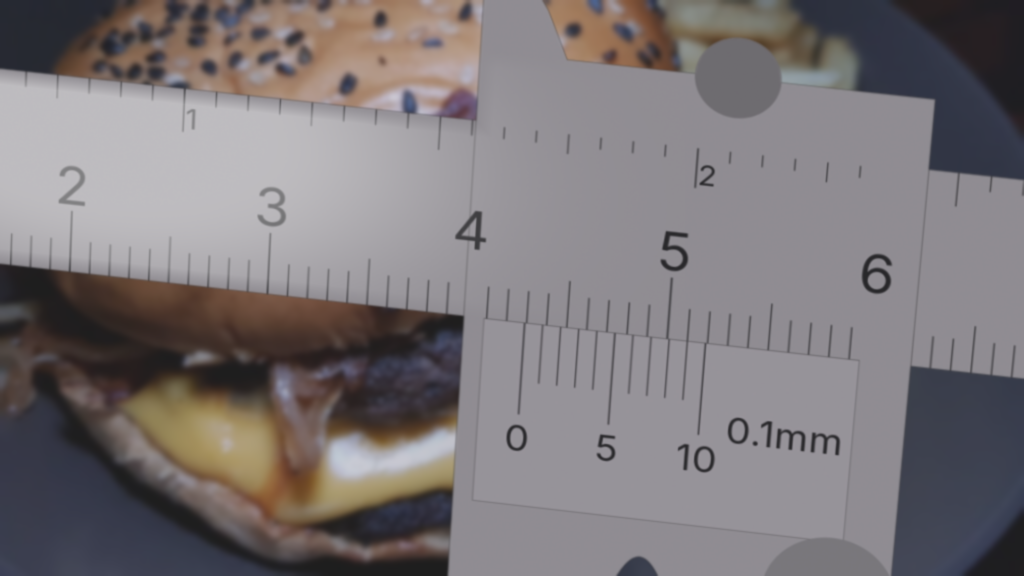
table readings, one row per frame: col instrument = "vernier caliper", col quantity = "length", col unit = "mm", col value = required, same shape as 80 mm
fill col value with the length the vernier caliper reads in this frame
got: 42.9 mm
